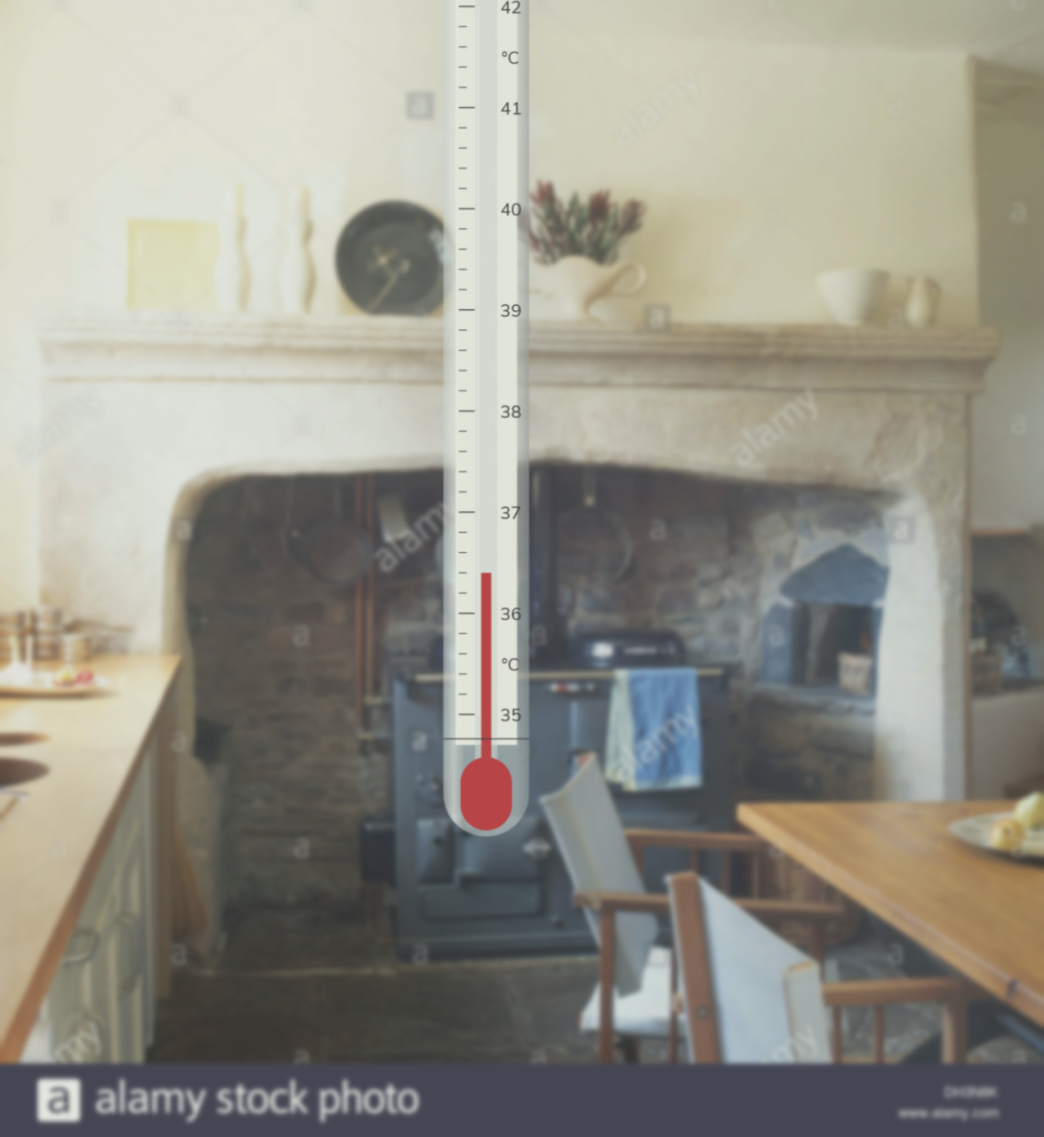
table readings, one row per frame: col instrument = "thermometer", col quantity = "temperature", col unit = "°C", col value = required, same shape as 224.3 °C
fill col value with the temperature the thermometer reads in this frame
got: 36.4 °C
